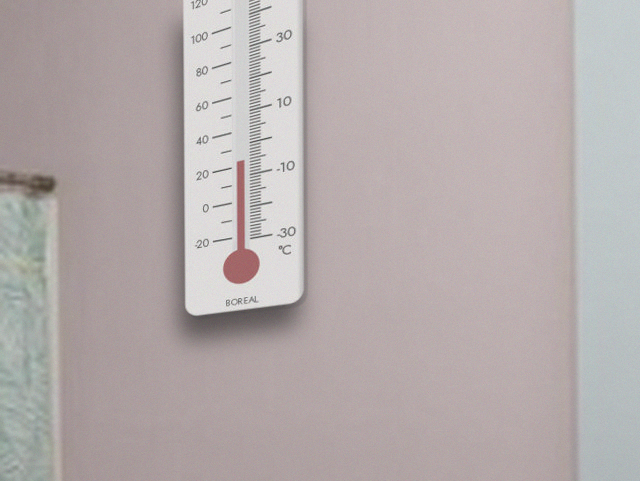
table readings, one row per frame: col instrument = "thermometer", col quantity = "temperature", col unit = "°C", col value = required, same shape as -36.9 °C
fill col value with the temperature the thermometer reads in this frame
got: -5 °C
